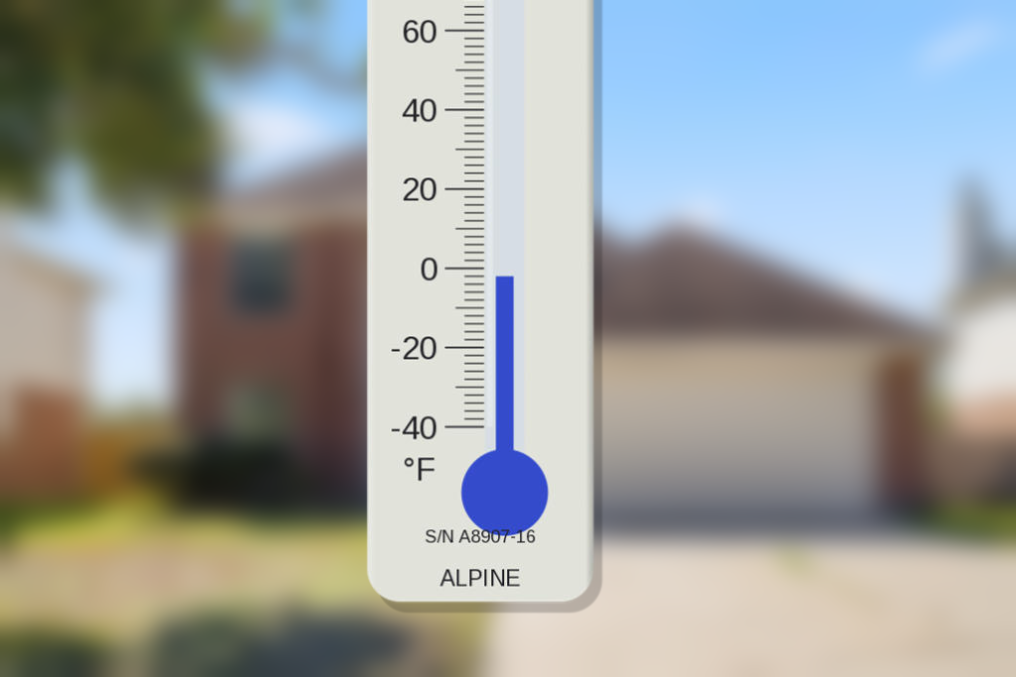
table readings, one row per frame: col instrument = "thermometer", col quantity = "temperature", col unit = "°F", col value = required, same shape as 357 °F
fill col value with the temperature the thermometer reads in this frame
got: -2 °F
